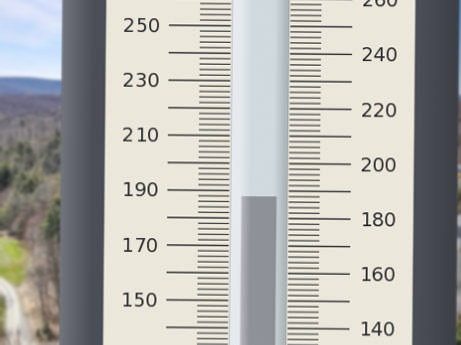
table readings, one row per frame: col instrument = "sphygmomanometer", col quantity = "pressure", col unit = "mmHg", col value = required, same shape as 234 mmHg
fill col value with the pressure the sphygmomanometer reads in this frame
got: 188 mmHg
